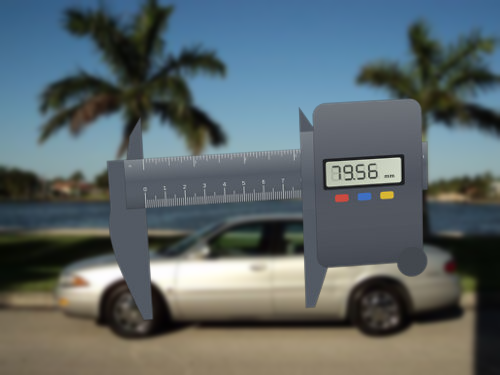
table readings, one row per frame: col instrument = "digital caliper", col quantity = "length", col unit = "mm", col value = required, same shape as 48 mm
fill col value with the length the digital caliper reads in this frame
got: 79.56 mm
